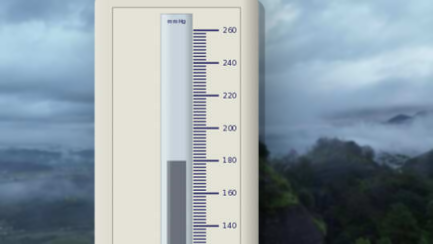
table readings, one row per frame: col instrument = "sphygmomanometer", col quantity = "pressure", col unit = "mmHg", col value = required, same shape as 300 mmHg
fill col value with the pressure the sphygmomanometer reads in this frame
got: 180 mmHg
